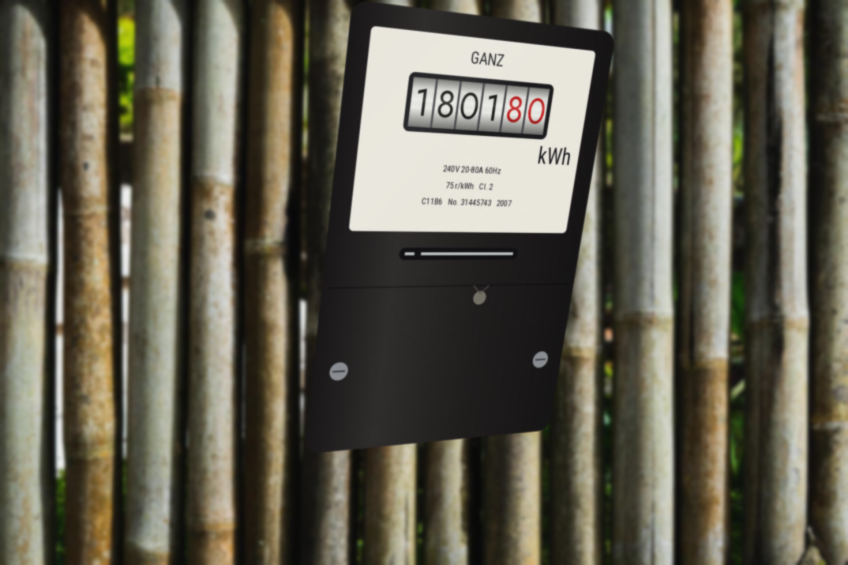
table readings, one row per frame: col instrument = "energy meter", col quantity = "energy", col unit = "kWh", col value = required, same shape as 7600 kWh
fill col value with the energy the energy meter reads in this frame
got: 1801.80 kWh
